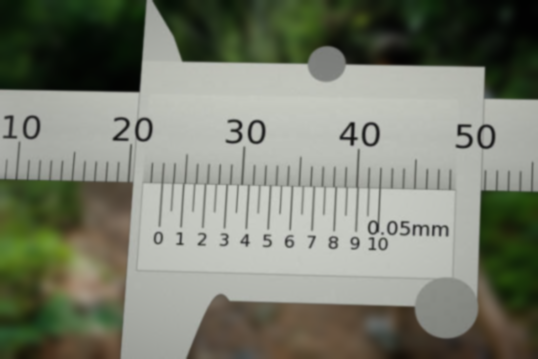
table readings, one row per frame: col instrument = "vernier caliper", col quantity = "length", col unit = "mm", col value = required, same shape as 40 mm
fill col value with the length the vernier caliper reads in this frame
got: 23.0 mm
